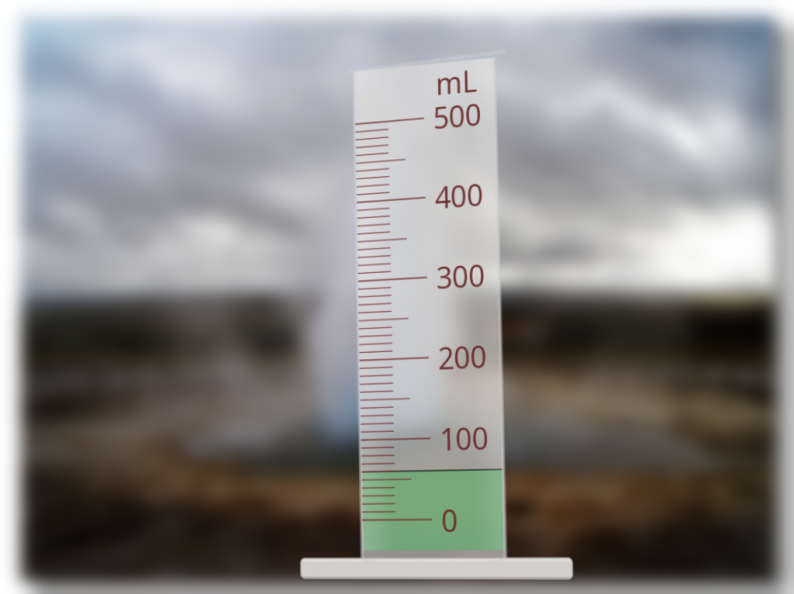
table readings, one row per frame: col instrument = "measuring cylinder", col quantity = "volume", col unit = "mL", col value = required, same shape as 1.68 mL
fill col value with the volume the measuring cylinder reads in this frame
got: 60 mL
